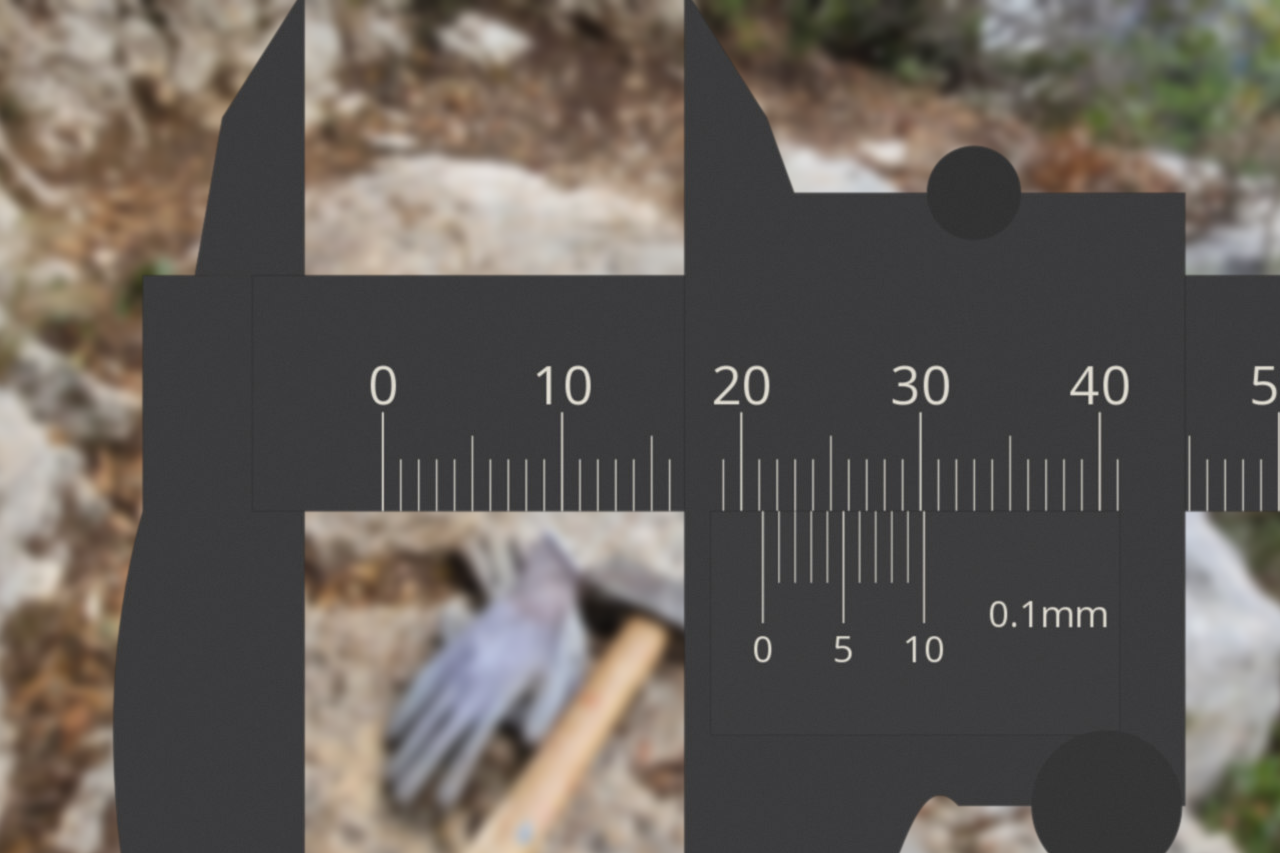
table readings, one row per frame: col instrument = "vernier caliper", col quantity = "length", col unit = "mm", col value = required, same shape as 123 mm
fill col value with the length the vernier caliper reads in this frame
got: 21.2 mm
